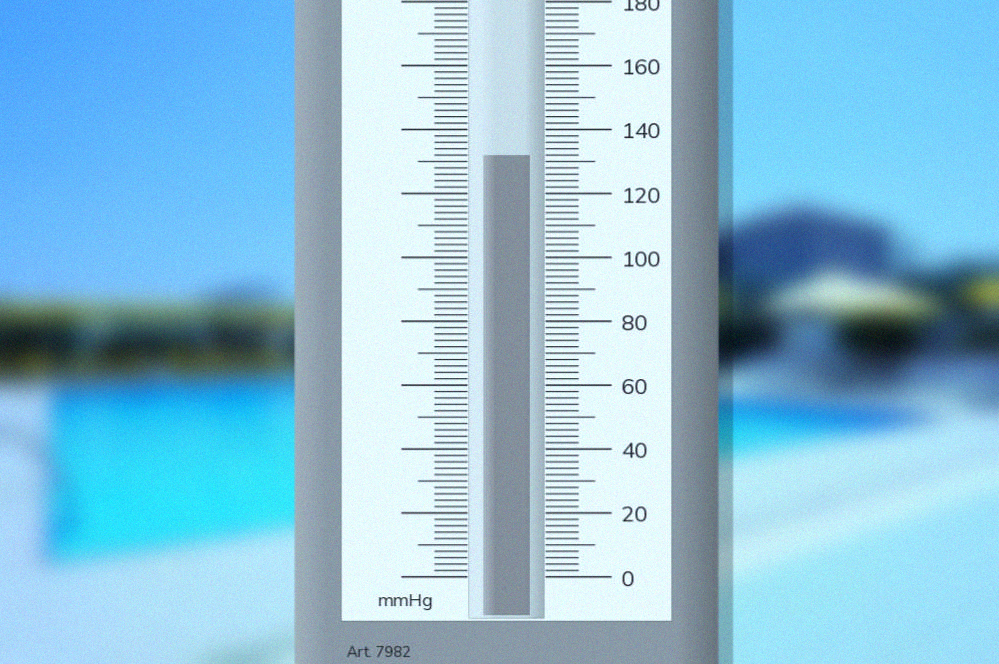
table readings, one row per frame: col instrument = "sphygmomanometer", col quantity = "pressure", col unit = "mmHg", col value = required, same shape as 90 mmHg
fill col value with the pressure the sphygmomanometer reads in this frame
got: 132 mmHg
